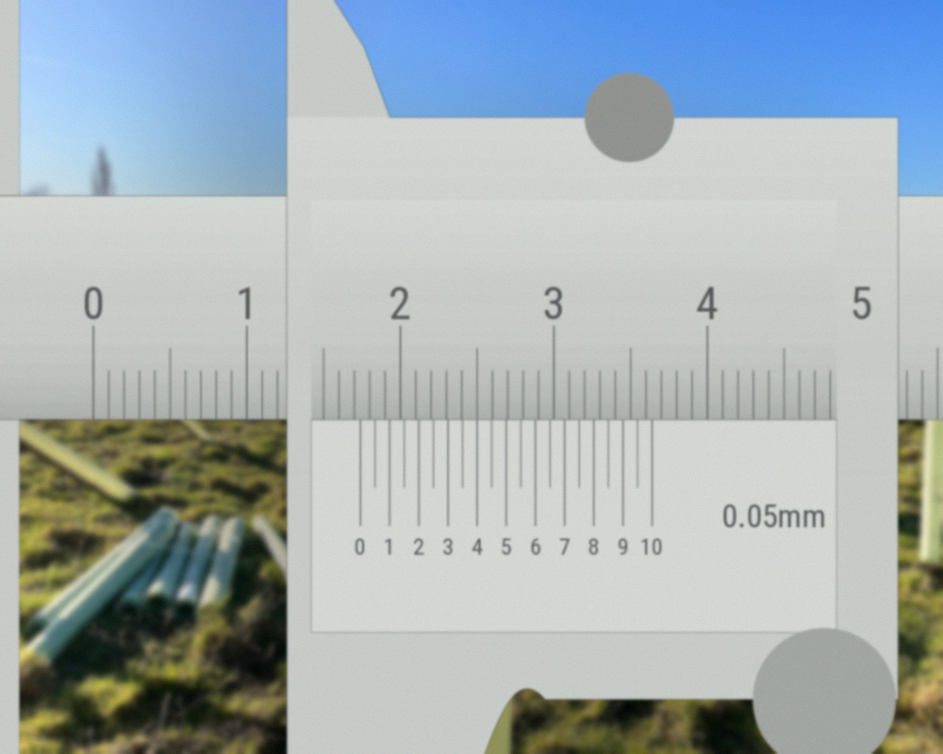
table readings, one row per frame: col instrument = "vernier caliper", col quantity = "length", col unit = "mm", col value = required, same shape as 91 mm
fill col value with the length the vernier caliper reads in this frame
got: 17.4 mm
